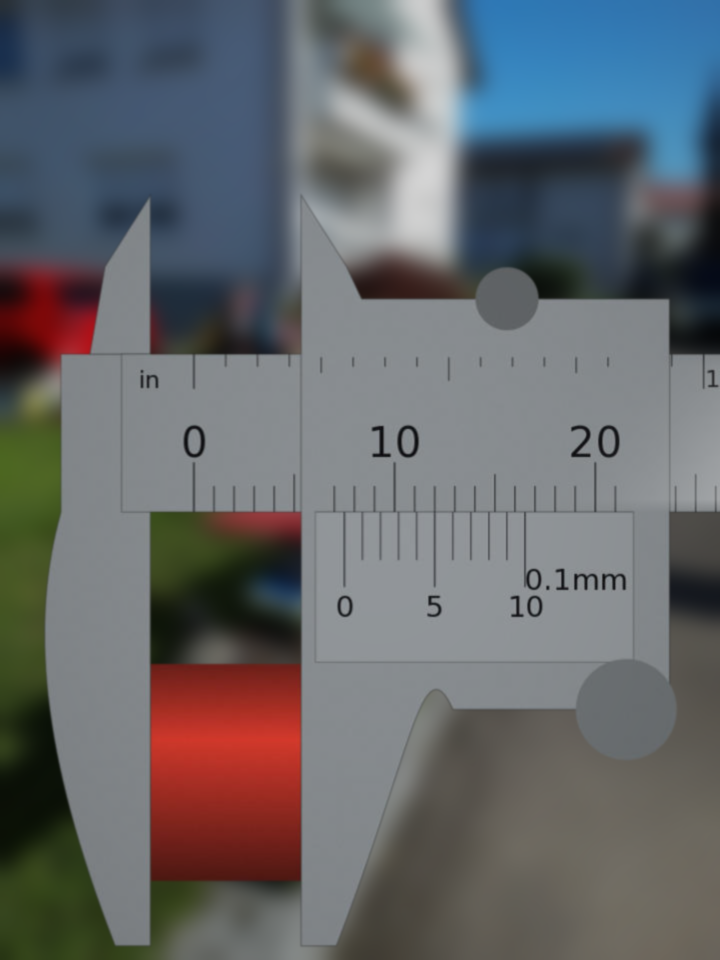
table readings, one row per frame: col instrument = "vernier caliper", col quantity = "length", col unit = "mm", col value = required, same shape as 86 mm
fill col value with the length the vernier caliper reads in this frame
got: 7.5 mm
